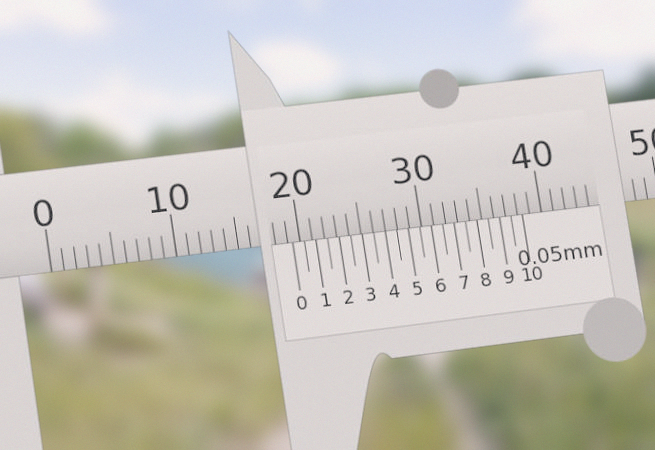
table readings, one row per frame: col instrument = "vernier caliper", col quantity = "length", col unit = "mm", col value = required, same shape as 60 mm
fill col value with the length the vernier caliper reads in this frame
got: 19.4 mm
